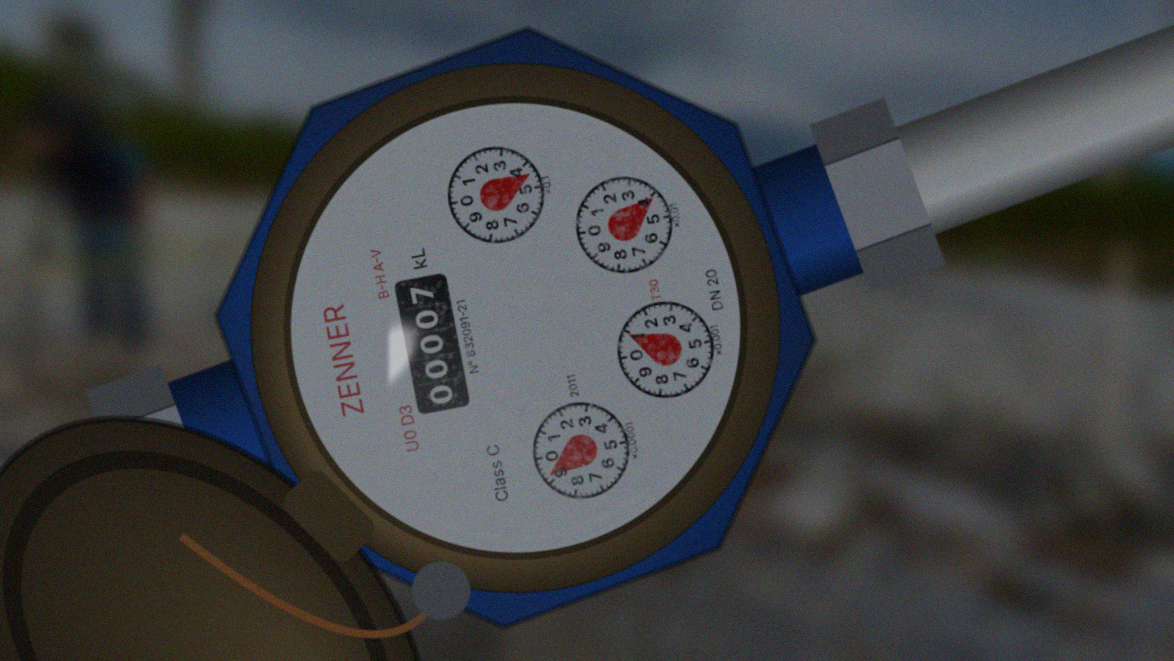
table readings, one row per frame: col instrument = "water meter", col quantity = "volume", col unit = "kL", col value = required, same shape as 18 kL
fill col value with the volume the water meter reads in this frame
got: 7.4409 kL
